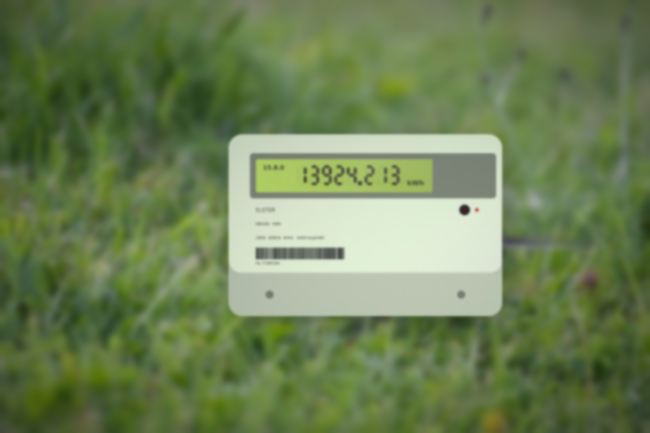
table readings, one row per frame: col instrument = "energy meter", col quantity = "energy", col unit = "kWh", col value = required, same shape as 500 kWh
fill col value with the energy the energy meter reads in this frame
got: 13924.213 kWh
